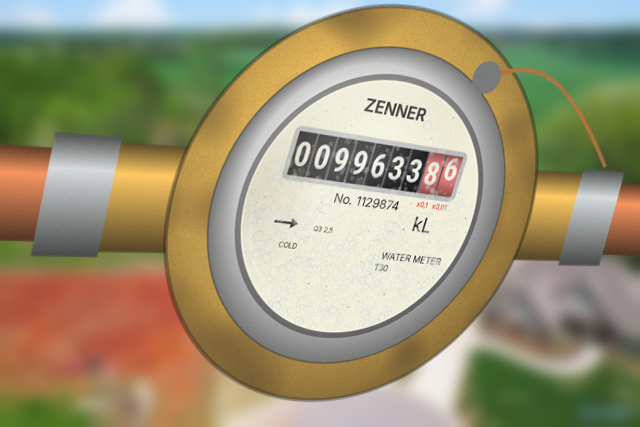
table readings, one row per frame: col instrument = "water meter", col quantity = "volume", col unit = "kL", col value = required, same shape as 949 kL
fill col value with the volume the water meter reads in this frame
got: 99633.86 kL
